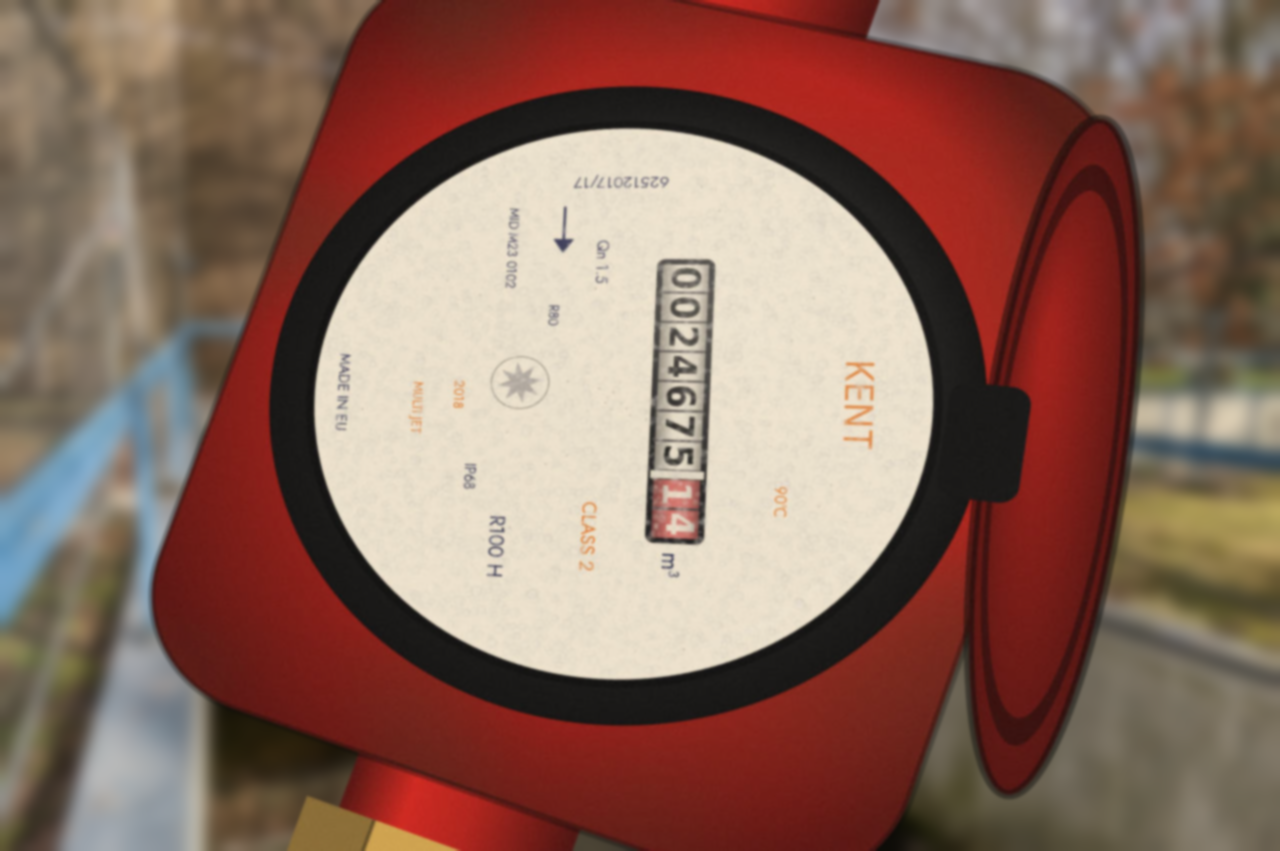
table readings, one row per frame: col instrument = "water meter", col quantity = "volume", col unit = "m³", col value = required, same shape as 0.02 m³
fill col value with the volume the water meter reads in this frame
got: 24675.14 m³
